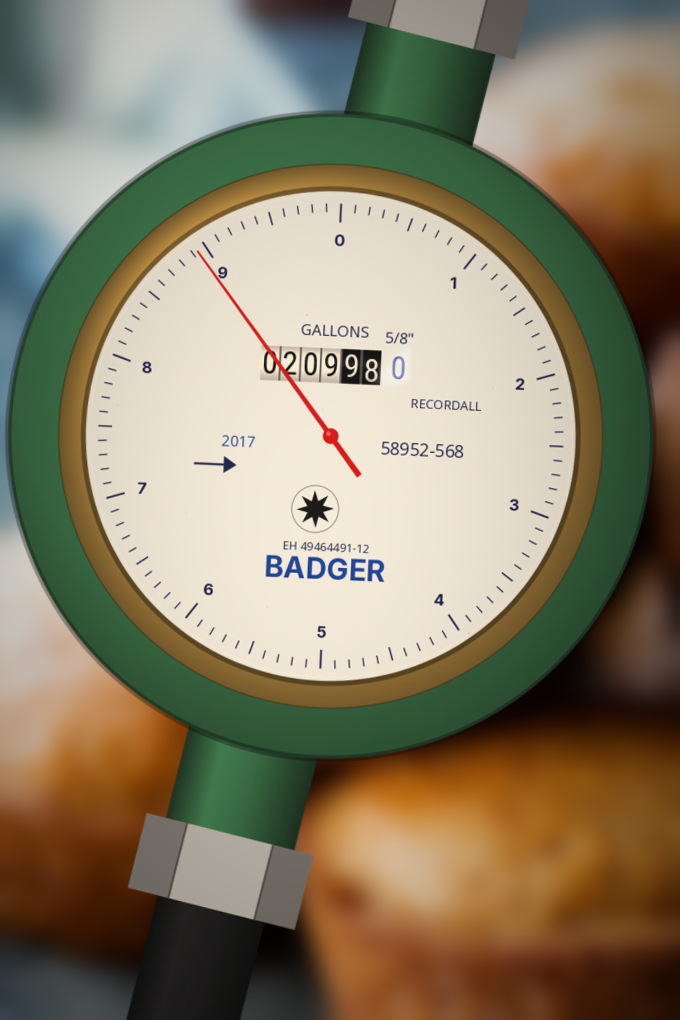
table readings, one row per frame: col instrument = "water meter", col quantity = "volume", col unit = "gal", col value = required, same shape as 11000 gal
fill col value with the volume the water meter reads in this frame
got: 209978.9 gal
